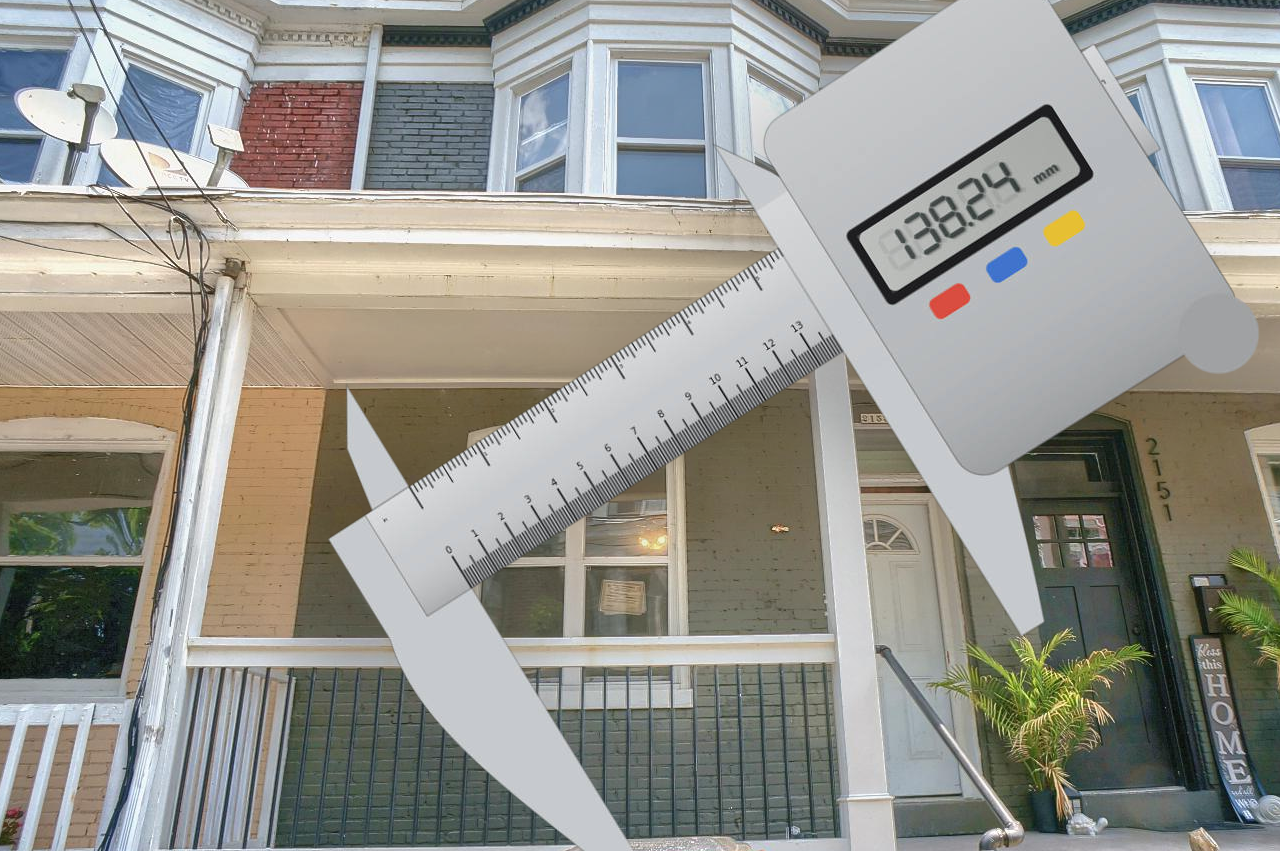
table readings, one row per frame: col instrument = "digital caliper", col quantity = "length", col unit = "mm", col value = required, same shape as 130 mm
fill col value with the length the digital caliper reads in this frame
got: 138.24 mm
